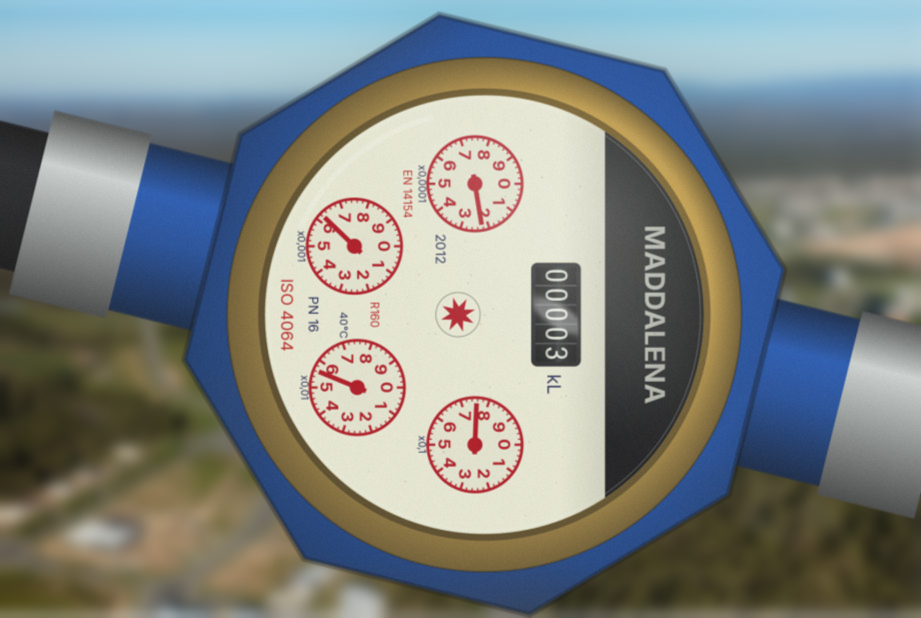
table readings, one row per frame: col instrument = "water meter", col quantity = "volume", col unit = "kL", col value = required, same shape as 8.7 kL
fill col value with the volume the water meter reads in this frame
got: 3.7562 kL
